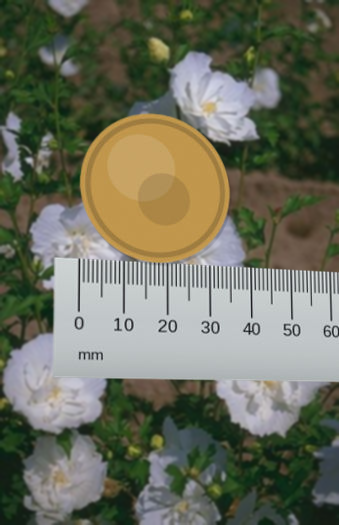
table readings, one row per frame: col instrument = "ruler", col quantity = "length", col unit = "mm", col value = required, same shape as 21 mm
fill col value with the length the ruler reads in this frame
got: 35 mm
